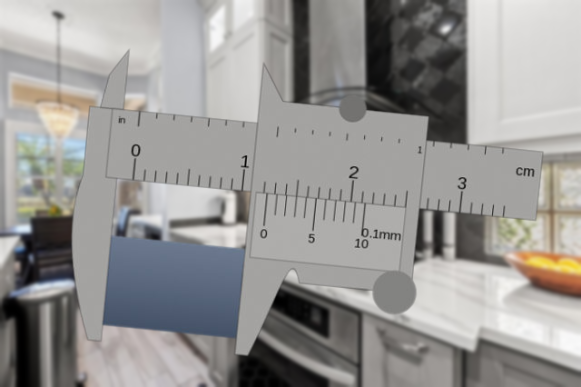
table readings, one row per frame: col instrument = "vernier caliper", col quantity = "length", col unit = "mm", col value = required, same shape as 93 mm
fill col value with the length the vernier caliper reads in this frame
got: 12.3 mm
